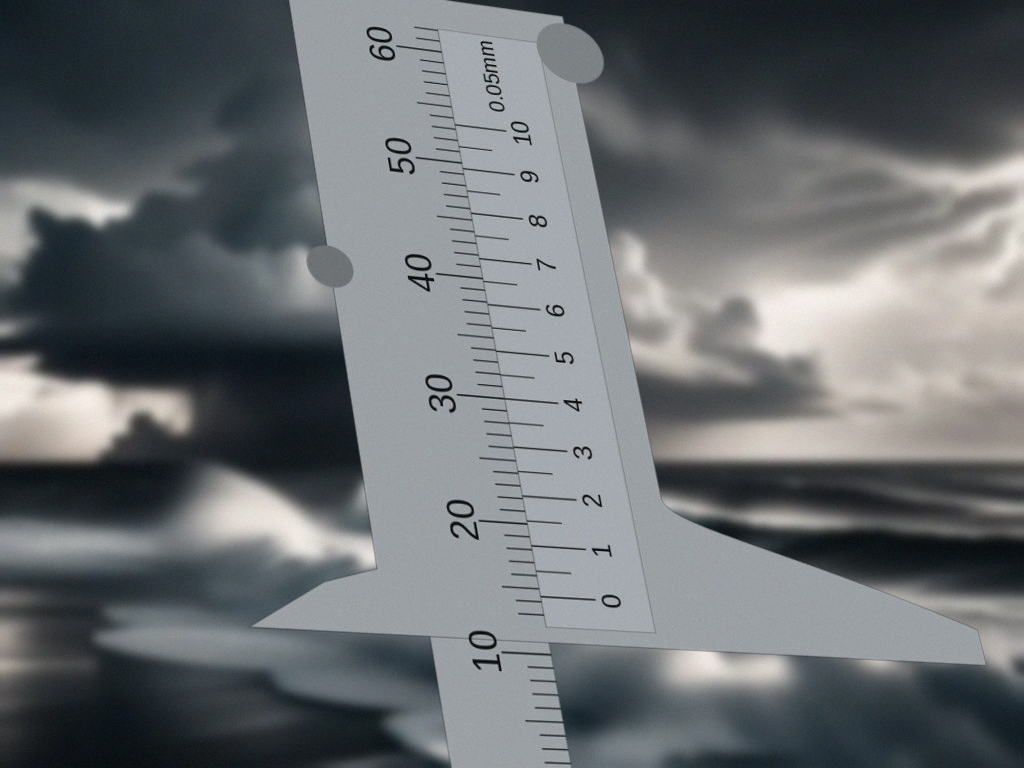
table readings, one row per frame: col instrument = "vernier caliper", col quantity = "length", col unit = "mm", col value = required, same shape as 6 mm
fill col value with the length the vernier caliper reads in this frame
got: 14.4 mm
